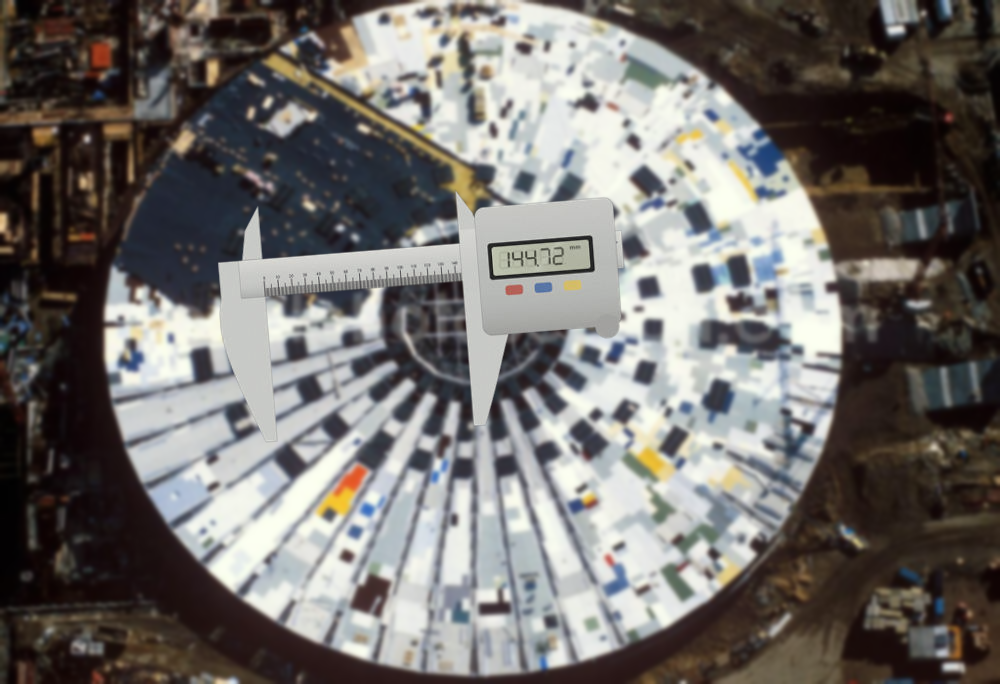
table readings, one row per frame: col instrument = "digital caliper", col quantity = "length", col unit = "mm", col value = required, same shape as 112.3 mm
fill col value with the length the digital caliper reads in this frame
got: 144.72 mm
